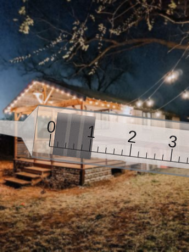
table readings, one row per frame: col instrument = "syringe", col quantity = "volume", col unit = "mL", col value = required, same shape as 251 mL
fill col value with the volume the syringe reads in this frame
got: 0.1 mL
